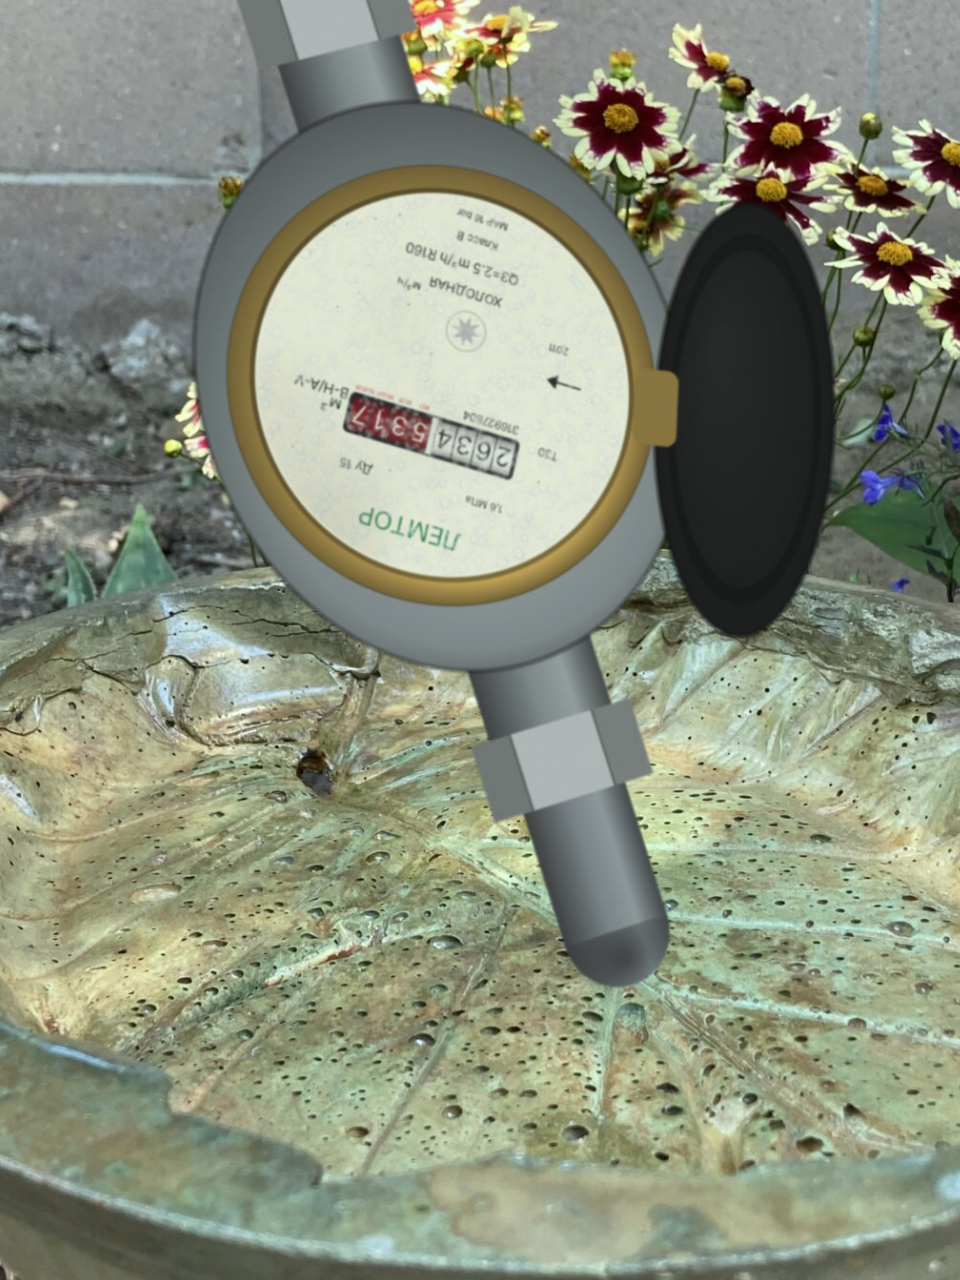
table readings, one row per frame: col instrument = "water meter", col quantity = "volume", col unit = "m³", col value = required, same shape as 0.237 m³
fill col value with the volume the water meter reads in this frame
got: 2634.5317 m³
